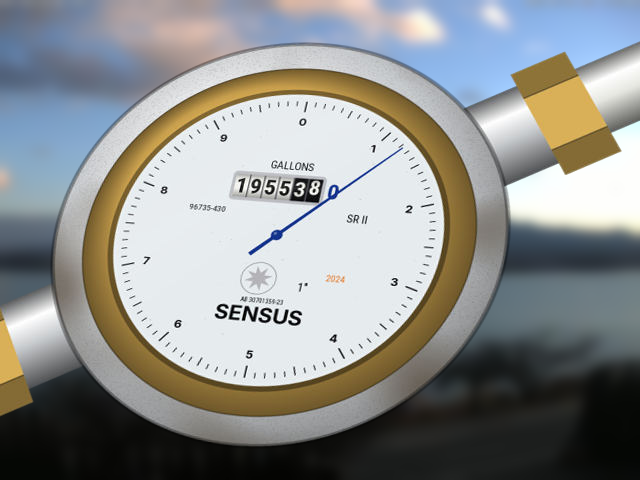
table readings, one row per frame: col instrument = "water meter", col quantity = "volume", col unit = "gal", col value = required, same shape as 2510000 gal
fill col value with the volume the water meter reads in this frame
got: 1955381.2 gal
